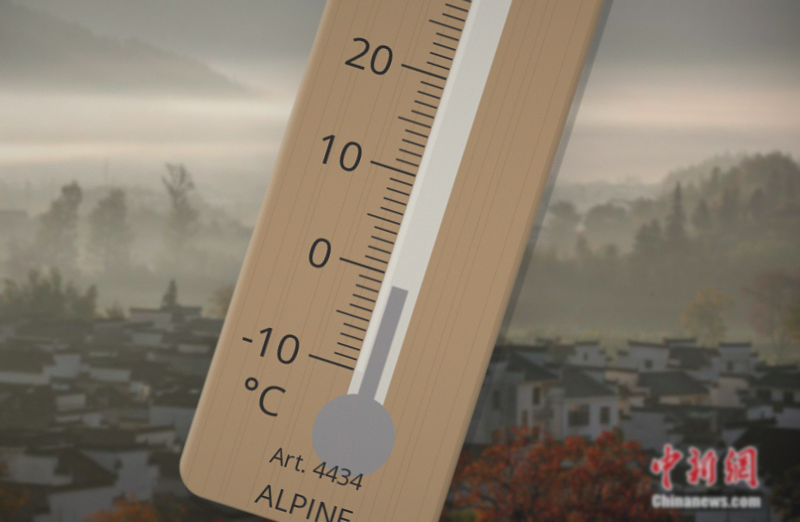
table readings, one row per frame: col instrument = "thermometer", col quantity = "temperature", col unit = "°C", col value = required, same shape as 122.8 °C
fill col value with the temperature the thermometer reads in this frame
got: -1 °C
